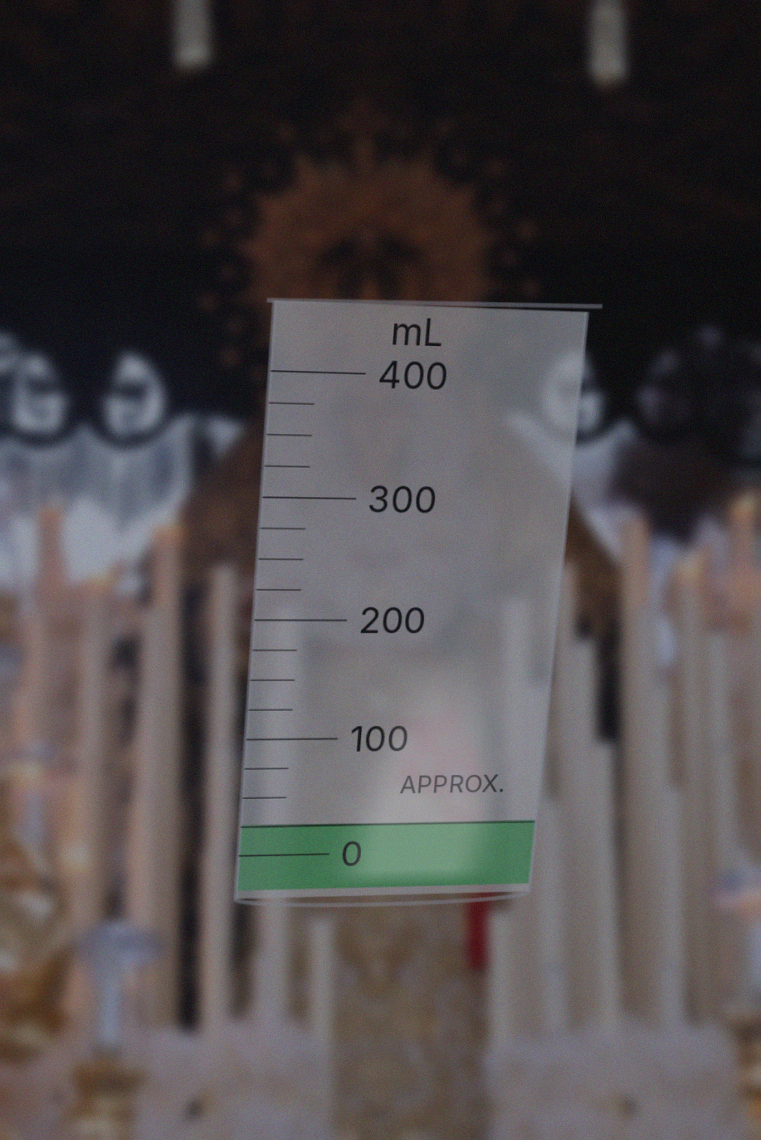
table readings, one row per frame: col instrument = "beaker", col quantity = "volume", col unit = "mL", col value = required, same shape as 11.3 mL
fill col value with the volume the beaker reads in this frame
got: 25 mL
